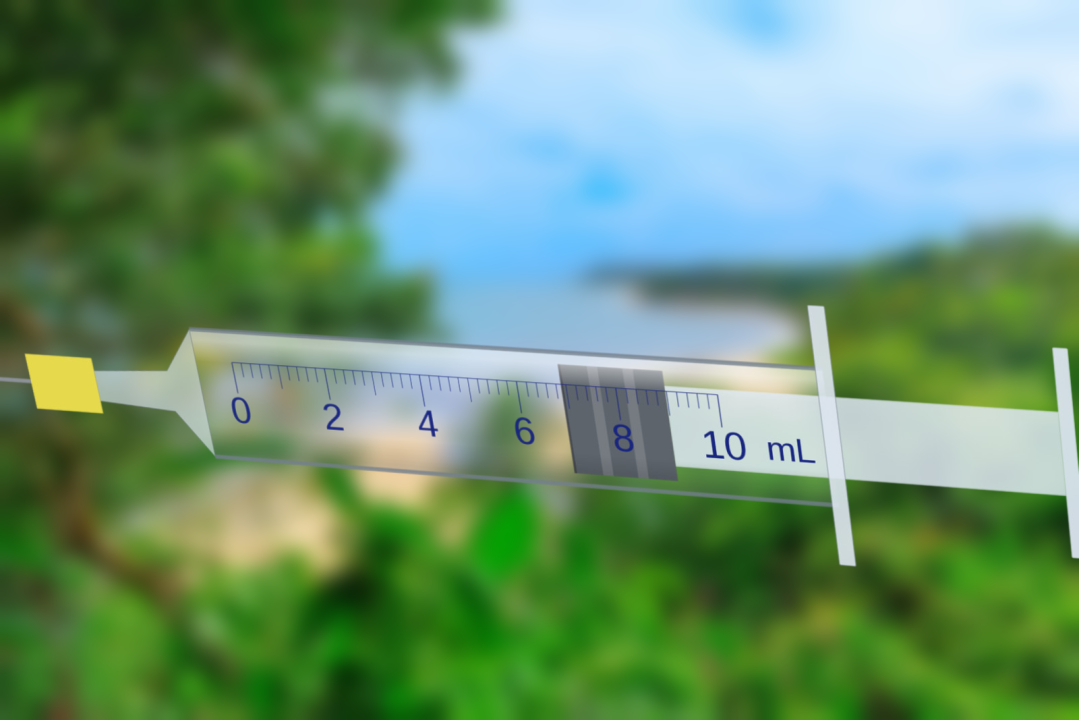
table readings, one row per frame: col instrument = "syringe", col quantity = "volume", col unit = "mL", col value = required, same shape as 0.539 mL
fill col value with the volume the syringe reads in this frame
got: 6.9 mL
